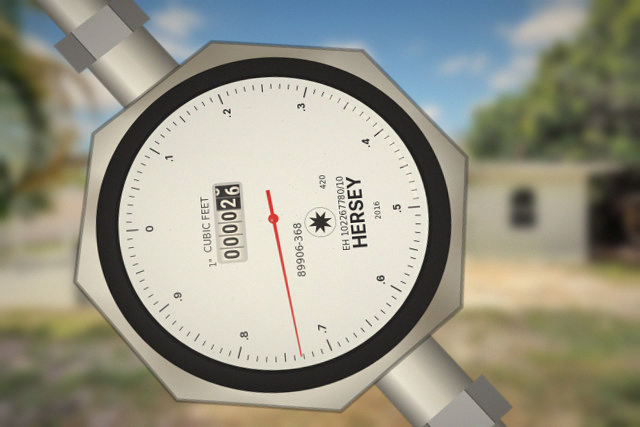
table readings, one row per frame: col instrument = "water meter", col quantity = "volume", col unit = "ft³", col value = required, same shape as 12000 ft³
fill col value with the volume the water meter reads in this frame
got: 25.73 ft³
